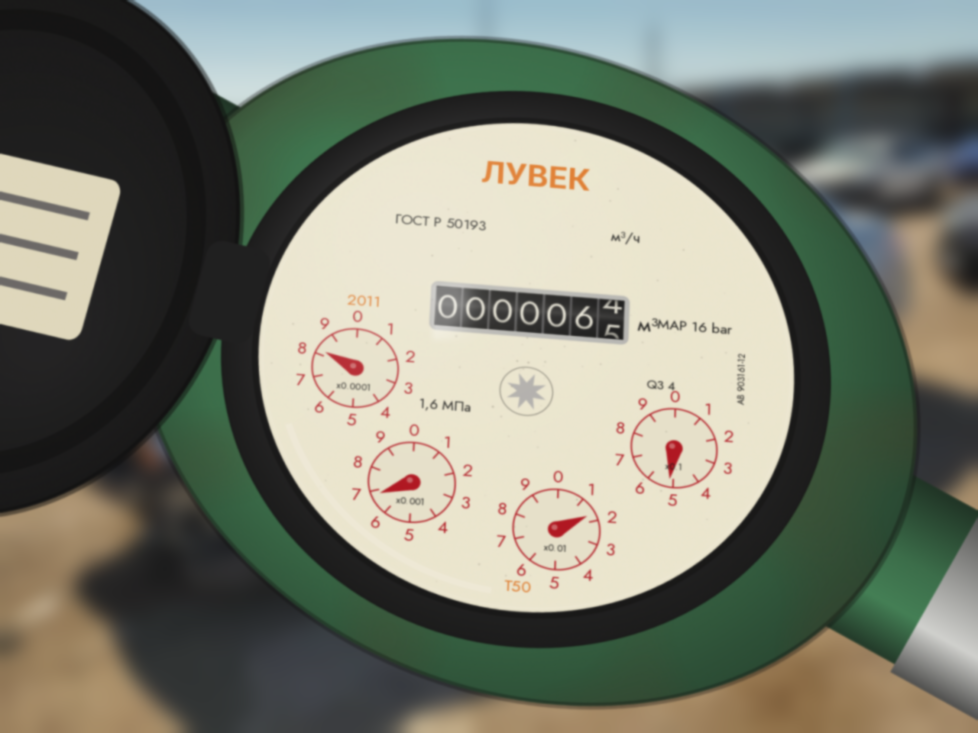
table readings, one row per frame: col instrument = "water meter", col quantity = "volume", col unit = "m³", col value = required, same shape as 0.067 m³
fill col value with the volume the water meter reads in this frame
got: 64.5168 m³
